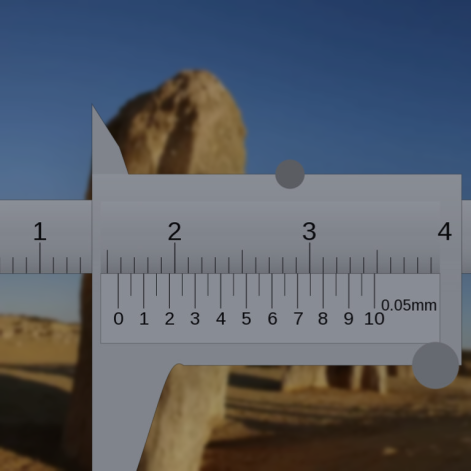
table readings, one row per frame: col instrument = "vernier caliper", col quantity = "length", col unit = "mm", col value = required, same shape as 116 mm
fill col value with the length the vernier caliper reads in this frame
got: 15.8 mm
